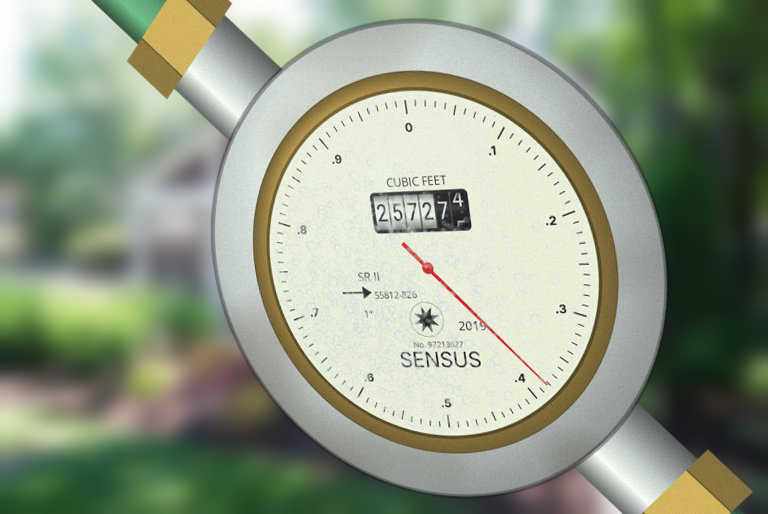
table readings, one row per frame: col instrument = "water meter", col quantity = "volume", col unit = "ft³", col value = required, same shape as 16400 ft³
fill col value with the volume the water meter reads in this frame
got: 257274.38 ft³
